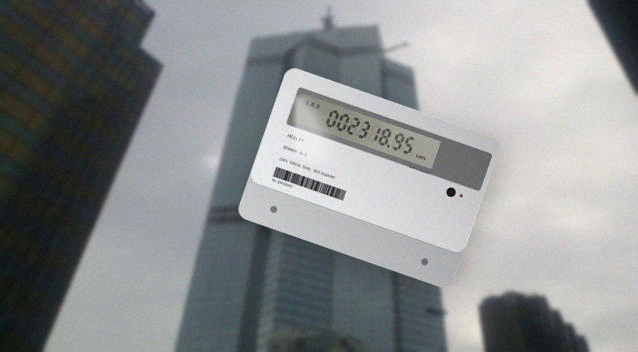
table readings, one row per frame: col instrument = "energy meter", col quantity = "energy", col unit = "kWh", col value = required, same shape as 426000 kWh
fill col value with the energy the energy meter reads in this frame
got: 2318.95 kWh
